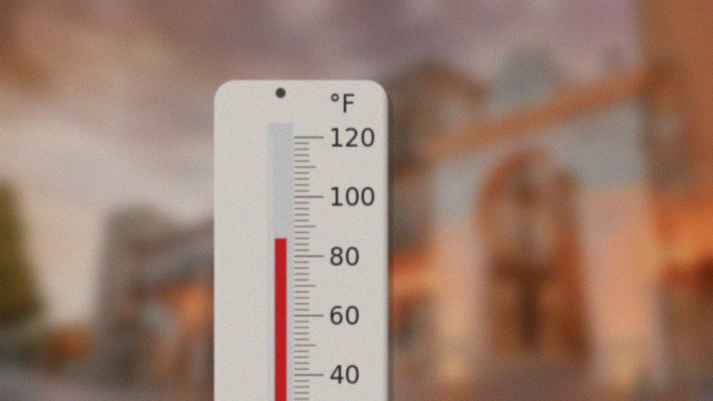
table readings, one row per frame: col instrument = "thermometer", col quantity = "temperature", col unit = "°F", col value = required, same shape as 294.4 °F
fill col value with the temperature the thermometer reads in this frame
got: 86 °F
